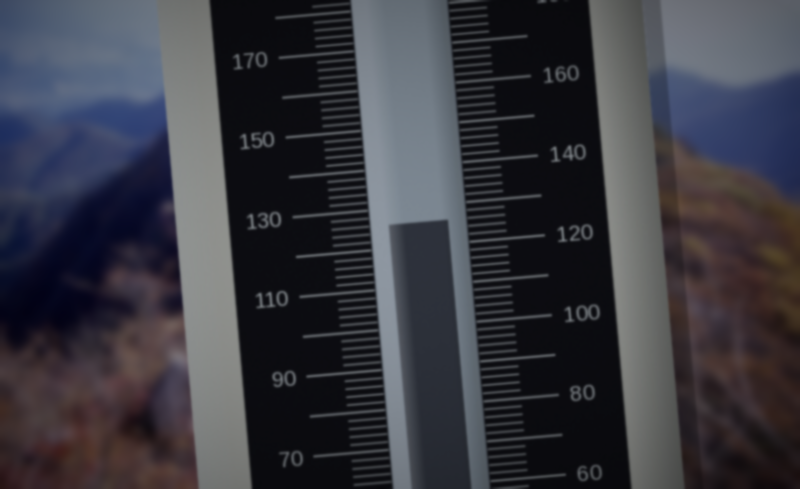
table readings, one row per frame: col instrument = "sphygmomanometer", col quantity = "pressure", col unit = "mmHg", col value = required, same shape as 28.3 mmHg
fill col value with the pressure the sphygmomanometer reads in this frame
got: 126 mmHg
